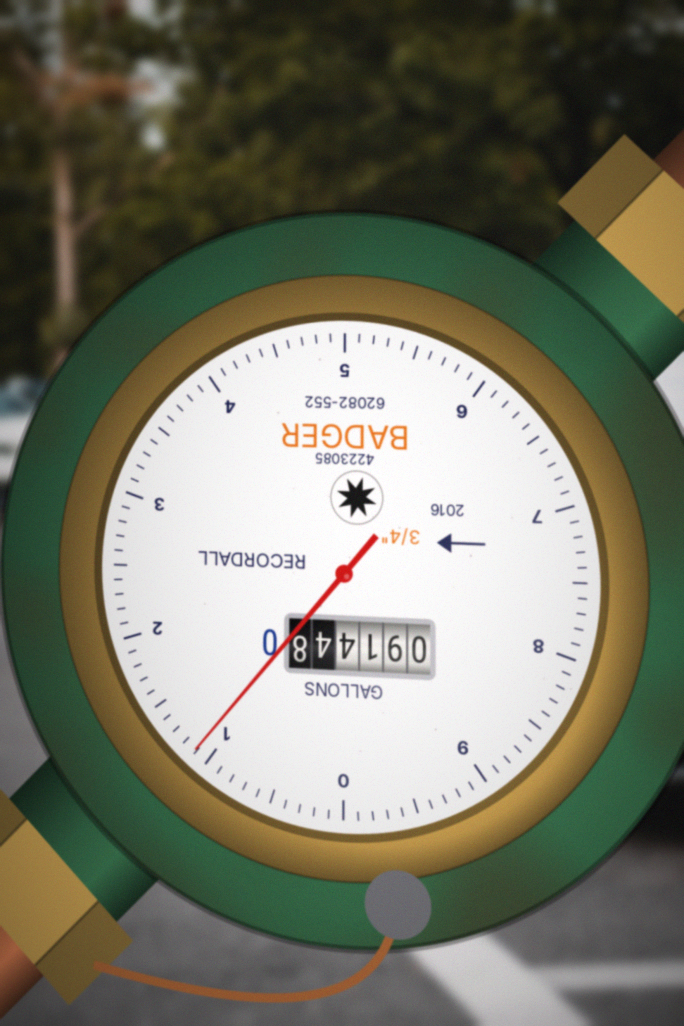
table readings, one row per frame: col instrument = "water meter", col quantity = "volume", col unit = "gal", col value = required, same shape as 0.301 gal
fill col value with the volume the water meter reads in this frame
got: 914481.1 gal
